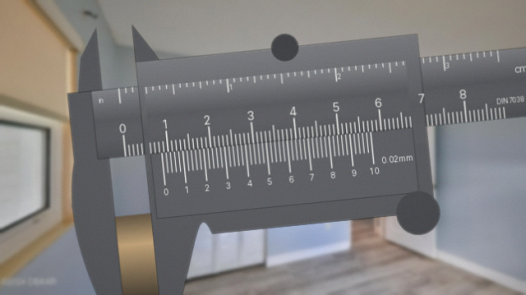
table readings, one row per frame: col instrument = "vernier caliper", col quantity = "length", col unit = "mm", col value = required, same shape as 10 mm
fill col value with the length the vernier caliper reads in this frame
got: 8.5 mm
